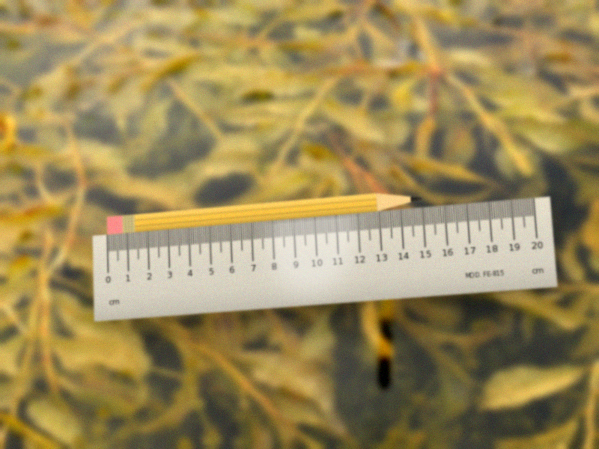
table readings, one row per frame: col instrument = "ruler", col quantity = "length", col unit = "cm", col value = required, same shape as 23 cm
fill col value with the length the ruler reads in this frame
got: 15 cm
